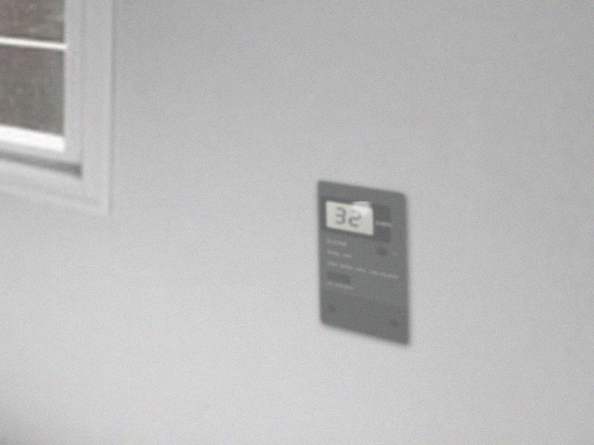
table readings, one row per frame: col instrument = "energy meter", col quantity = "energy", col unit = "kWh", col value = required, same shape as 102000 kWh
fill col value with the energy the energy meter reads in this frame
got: 32 kWh
